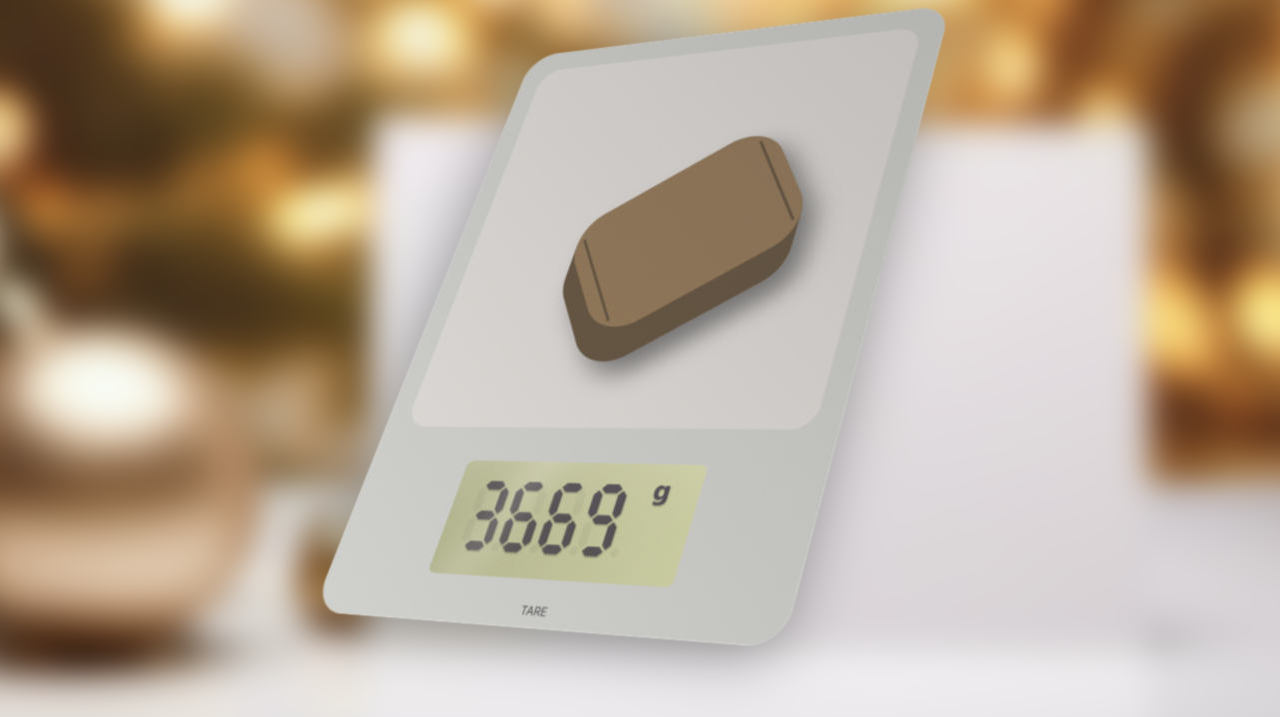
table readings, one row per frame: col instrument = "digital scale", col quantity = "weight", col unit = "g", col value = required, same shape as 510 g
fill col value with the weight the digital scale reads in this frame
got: 3669 g
